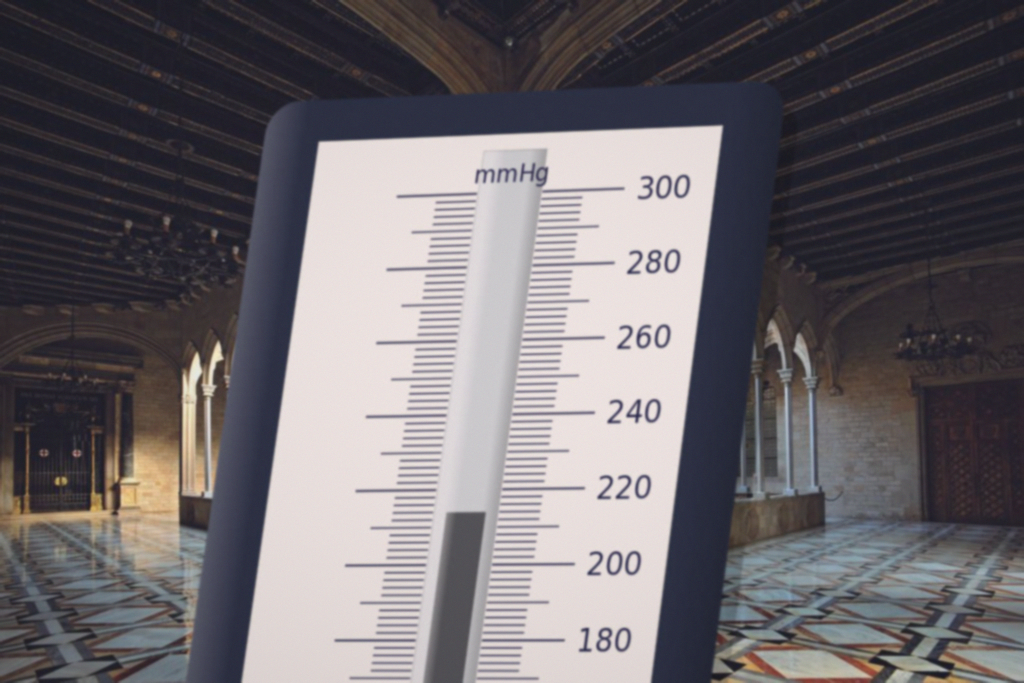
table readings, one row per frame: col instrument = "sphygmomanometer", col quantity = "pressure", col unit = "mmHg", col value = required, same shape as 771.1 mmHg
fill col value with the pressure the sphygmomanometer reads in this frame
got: 214 mmHg
